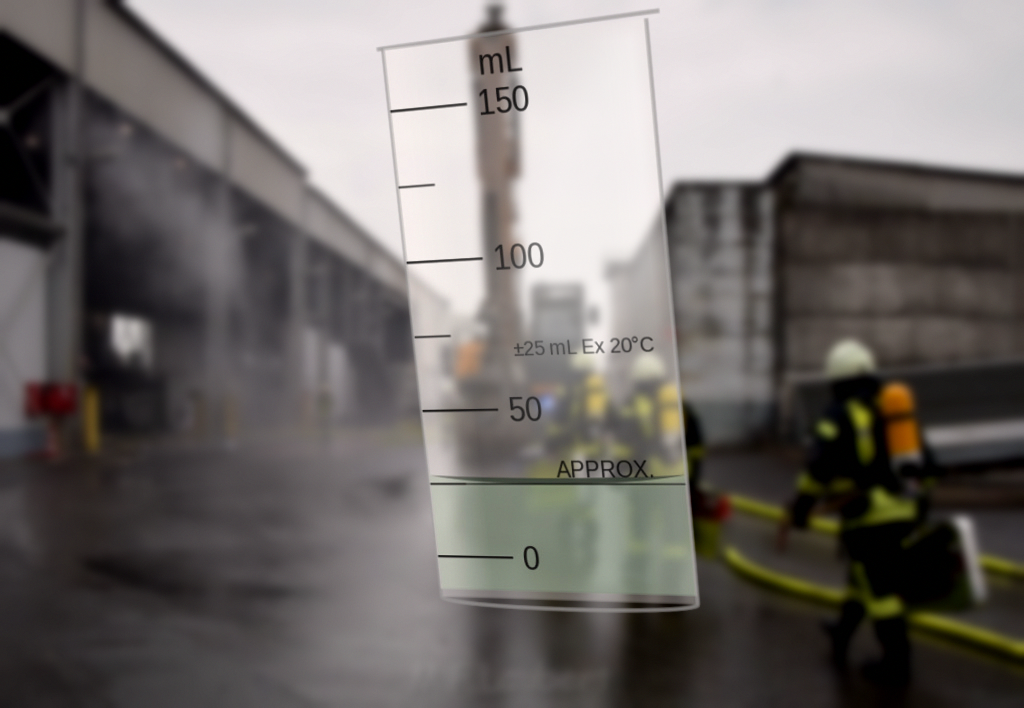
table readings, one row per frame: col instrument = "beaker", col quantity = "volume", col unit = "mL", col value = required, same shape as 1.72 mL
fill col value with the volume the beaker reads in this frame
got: 25 mL
